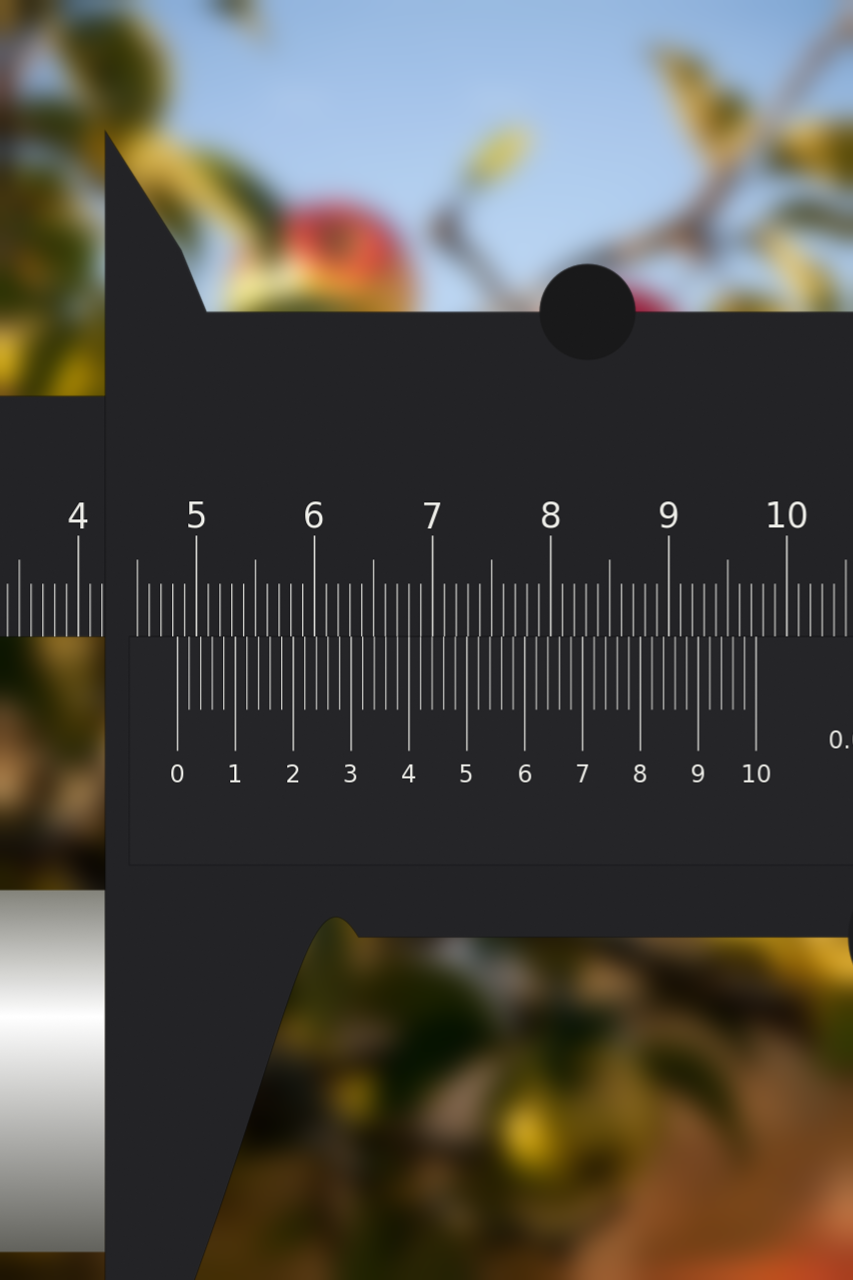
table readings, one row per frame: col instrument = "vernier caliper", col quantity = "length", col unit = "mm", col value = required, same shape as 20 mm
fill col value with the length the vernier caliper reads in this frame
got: 48.4 mm
